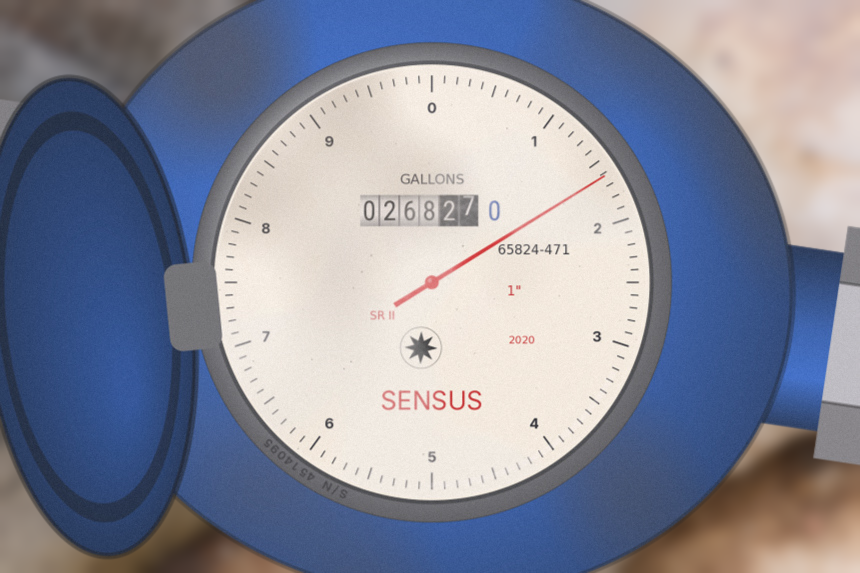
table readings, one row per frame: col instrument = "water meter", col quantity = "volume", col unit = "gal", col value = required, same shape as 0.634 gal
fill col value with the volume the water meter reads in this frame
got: 268271.6 gal
